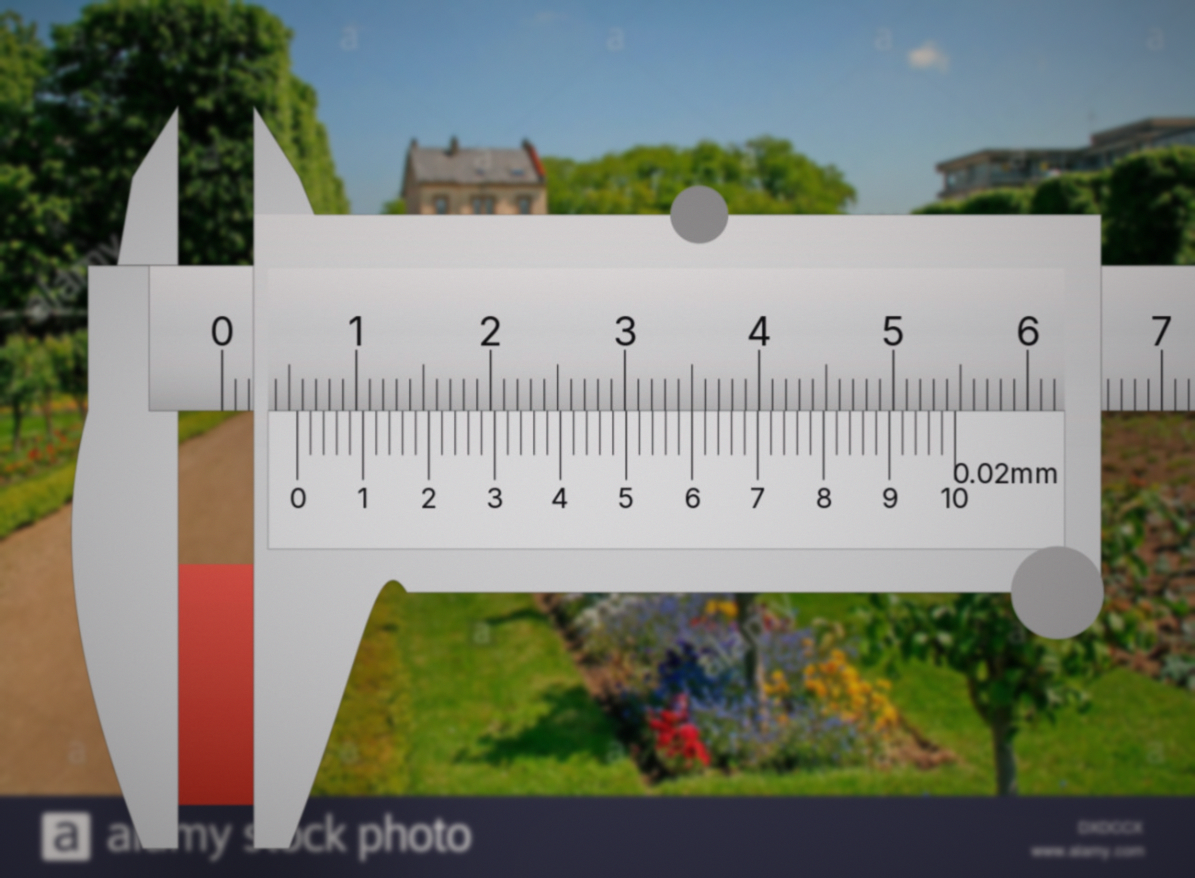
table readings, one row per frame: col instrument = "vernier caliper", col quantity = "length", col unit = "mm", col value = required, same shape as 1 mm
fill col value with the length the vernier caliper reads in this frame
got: 5.6 mm
